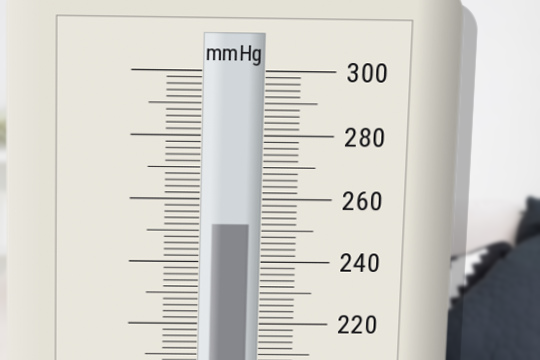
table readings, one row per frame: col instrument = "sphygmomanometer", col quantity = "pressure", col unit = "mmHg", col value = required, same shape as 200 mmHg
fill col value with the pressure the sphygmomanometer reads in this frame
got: 252 mmHg
